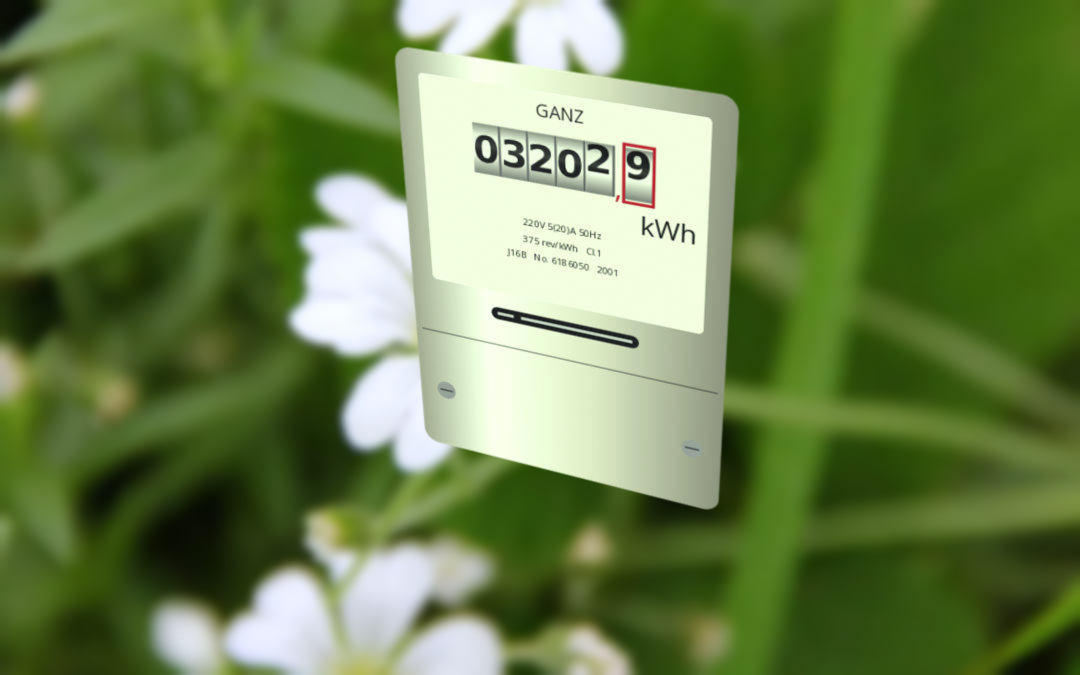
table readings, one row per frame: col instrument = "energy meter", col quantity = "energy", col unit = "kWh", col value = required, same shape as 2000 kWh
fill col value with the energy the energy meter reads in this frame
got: 3202.9 kWh
